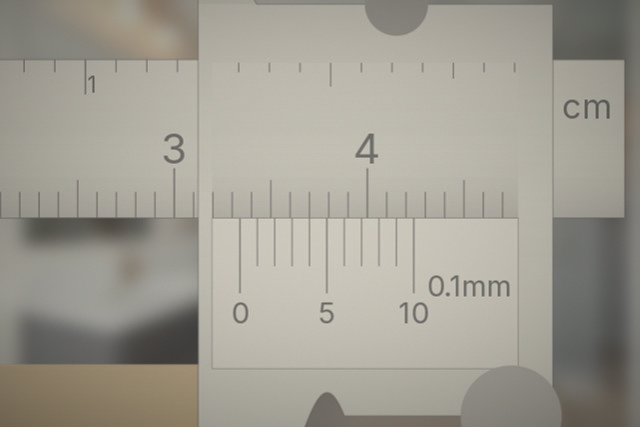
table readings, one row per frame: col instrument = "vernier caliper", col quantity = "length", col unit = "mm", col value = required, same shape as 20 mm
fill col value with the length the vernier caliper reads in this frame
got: 33.4 mm
